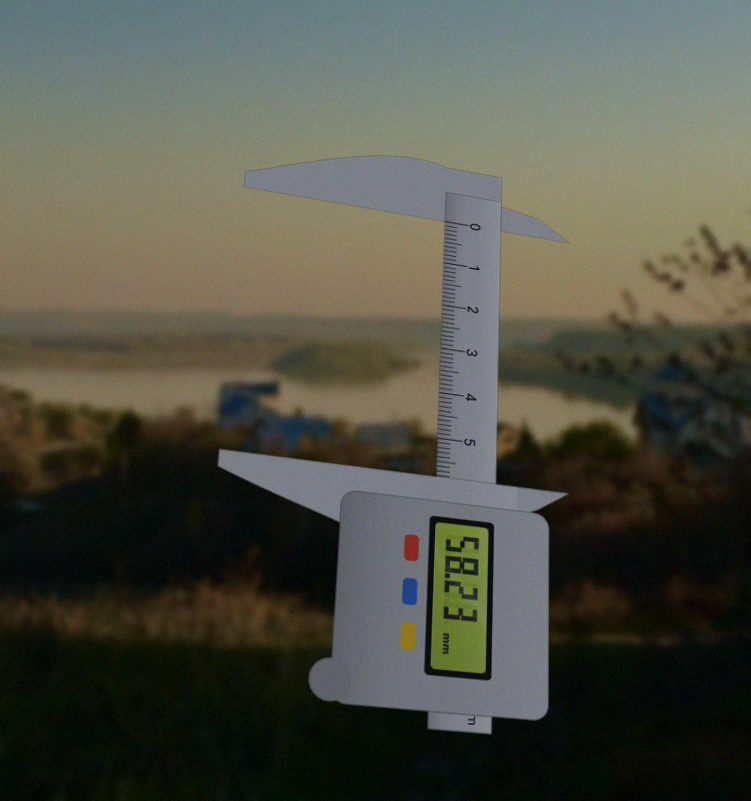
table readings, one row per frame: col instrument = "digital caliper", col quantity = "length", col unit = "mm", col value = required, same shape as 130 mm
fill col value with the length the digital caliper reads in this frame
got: 58.23 mm
